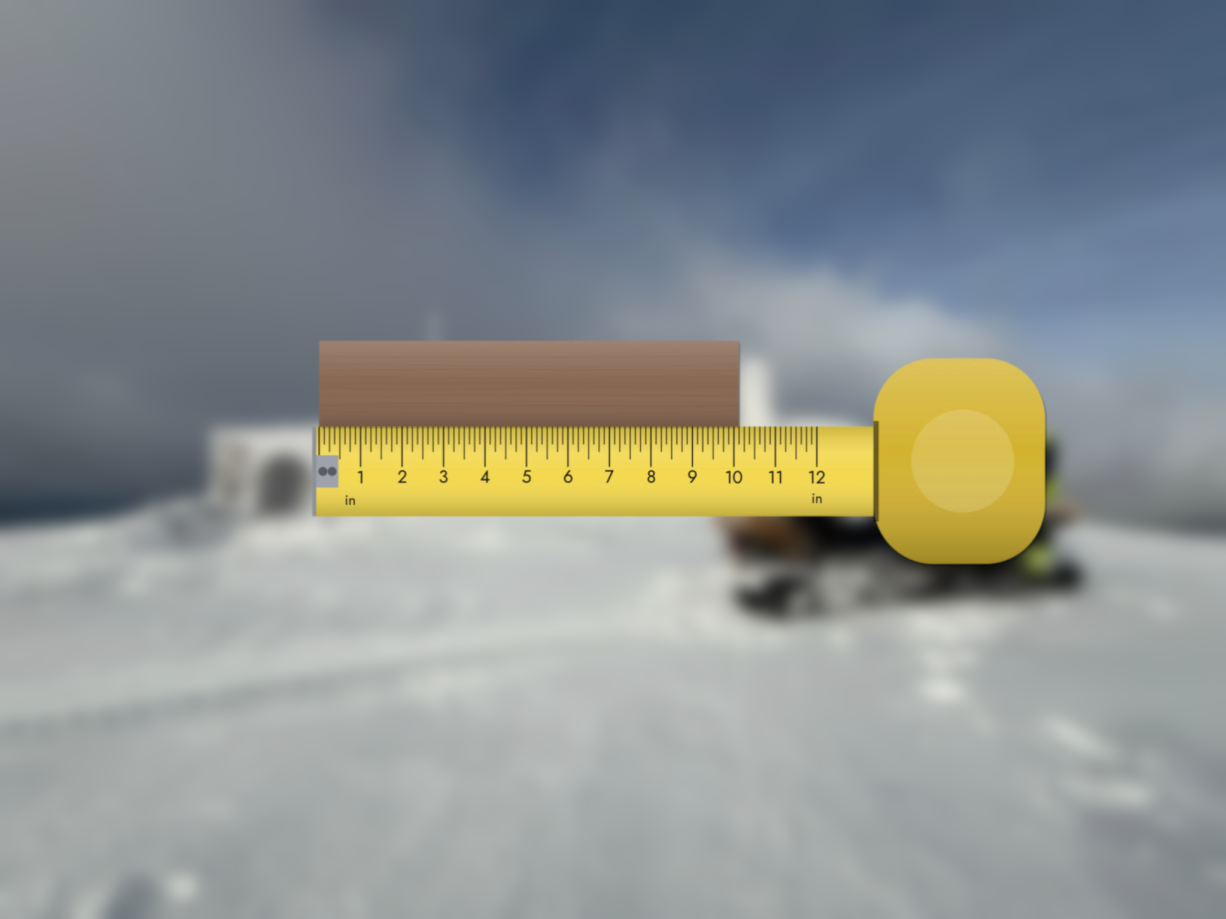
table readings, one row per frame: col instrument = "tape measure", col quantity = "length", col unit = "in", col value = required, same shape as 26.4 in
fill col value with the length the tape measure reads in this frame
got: 10.125 in
